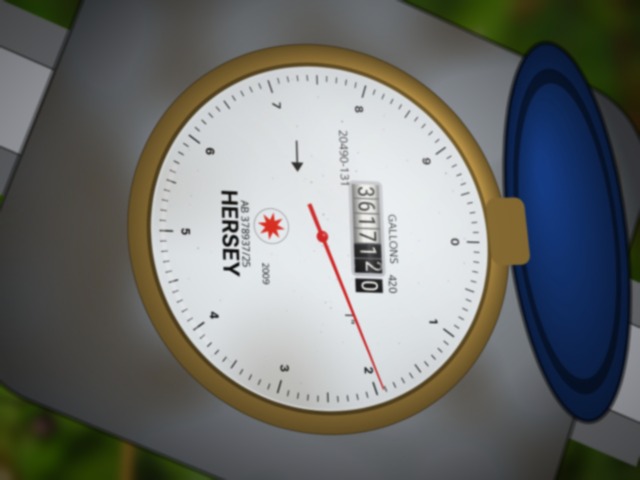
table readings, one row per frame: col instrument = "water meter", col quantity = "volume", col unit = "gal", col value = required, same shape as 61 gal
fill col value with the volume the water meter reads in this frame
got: 3617121.9 gal
